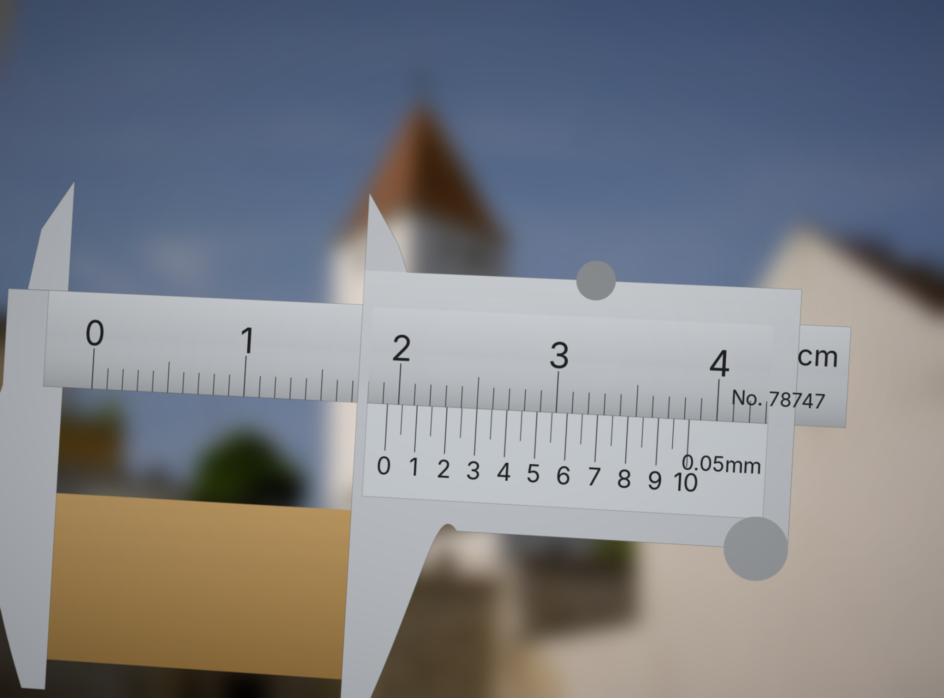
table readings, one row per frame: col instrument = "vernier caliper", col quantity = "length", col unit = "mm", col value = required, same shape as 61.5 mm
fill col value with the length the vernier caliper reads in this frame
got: 19.3 mm
